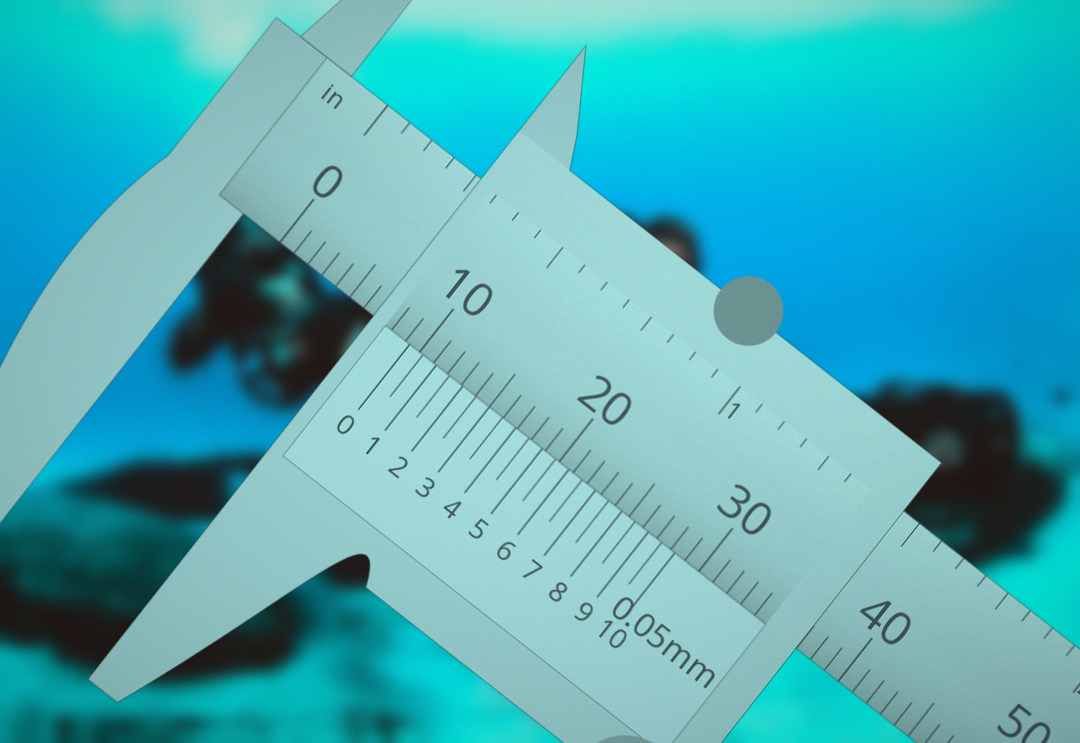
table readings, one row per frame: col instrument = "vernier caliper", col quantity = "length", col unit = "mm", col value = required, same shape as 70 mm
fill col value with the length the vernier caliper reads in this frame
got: 9.3 mm
